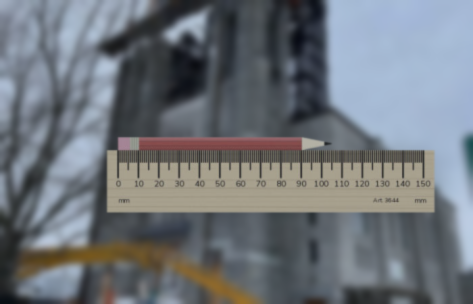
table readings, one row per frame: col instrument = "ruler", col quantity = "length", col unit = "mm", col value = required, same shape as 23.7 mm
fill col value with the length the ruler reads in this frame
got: 105 mm
